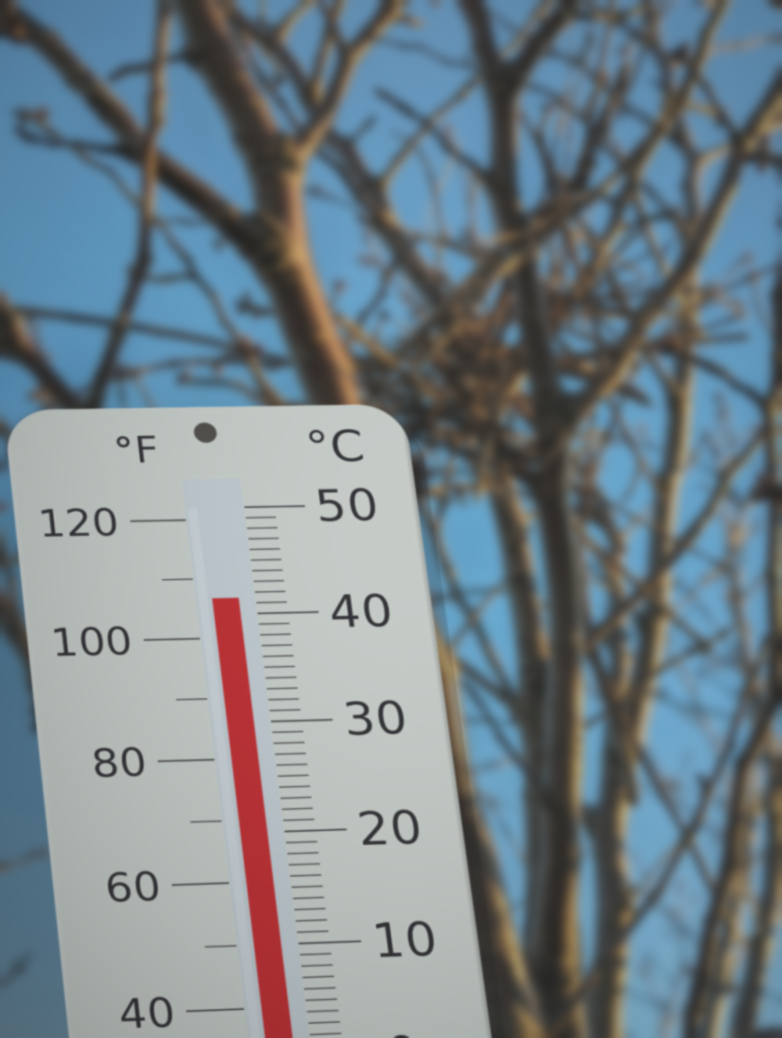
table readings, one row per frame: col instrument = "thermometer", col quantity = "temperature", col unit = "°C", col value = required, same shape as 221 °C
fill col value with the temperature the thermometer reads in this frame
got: 41.5 °C
